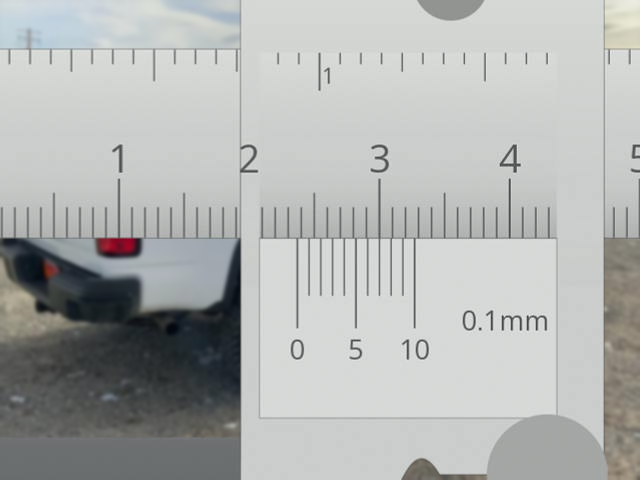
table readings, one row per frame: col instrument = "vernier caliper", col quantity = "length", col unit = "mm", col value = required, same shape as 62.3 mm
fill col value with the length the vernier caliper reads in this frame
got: 23.7 mm
